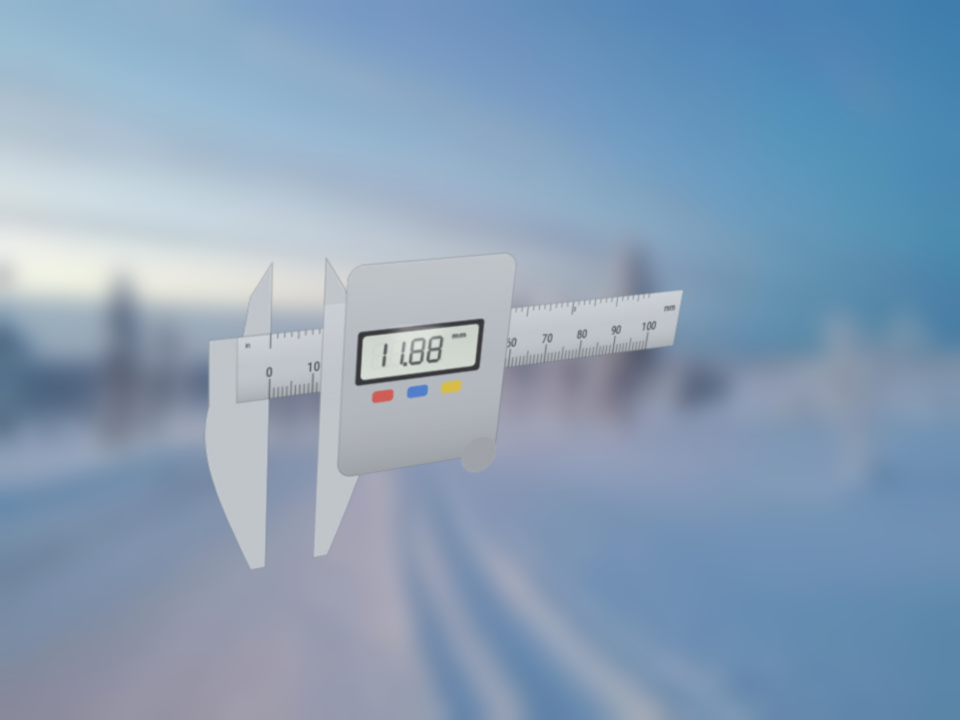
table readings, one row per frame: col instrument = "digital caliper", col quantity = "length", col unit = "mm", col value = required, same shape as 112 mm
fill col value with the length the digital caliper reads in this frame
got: 11.88 mm
